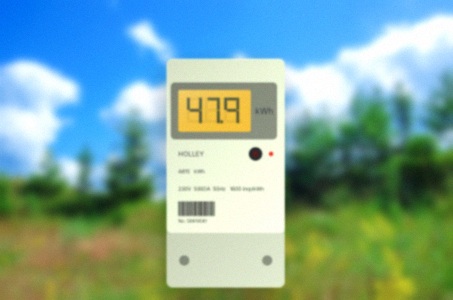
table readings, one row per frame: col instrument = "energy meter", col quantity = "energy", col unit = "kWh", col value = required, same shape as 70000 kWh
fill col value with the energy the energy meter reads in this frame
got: 47.9 kWh
